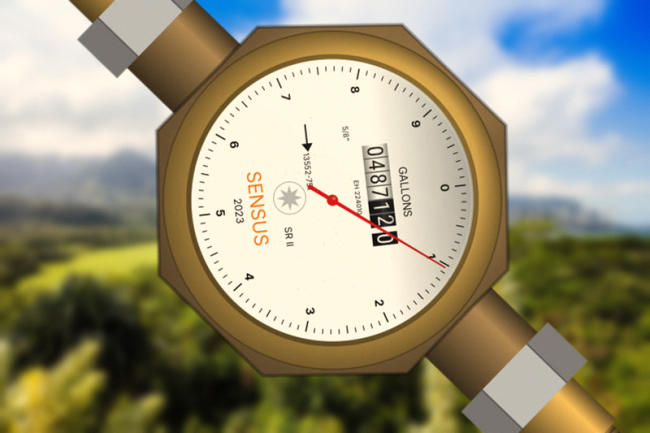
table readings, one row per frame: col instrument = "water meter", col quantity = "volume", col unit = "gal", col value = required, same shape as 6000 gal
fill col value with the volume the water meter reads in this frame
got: 487121.0 gal
